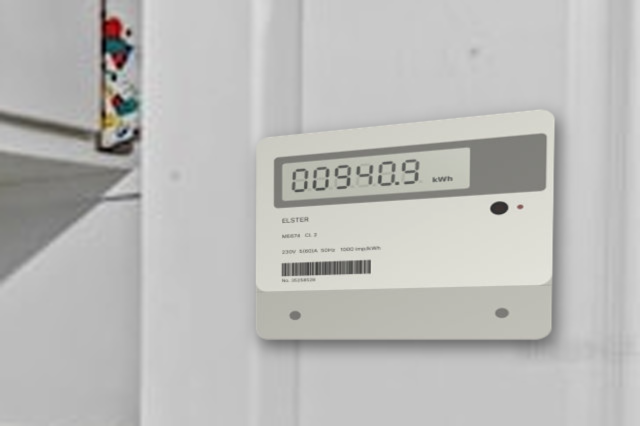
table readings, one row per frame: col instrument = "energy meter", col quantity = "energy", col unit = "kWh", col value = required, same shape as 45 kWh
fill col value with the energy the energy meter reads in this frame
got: 940.9 kWh
